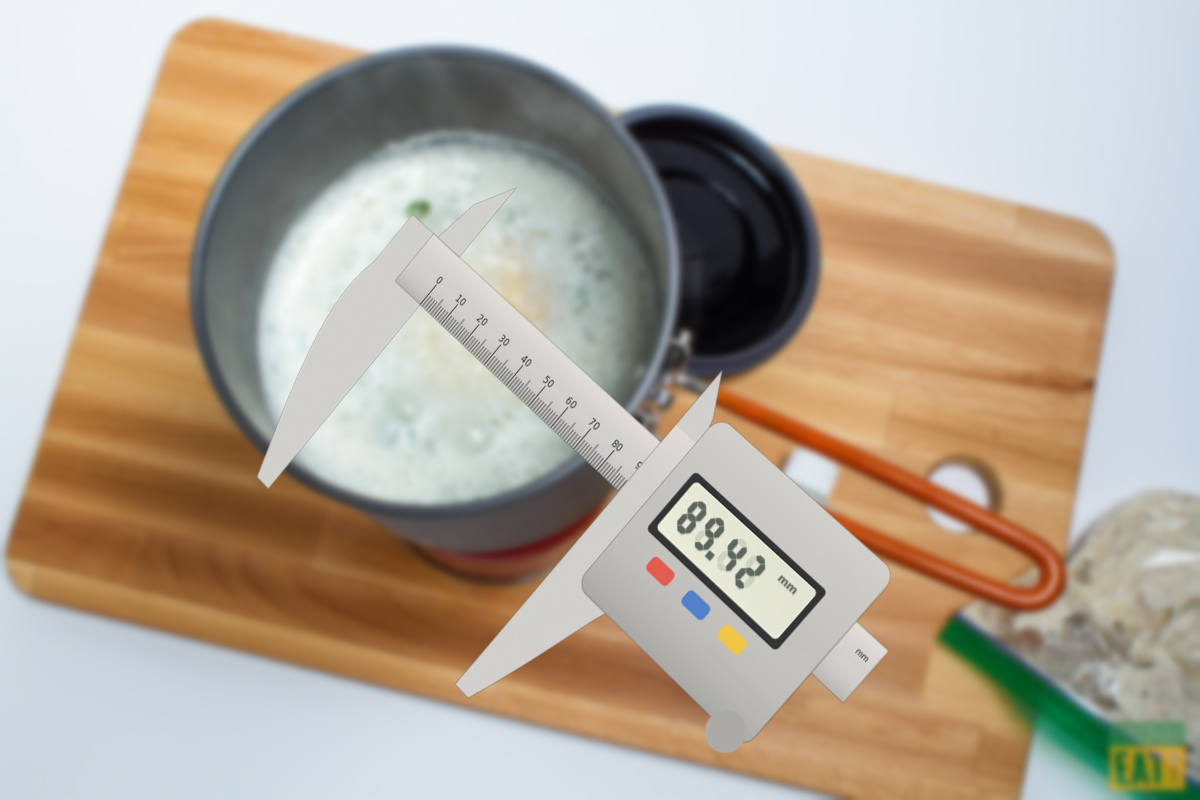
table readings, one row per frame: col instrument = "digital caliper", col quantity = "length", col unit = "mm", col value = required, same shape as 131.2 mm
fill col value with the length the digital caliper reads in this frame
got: 89.42 mm
